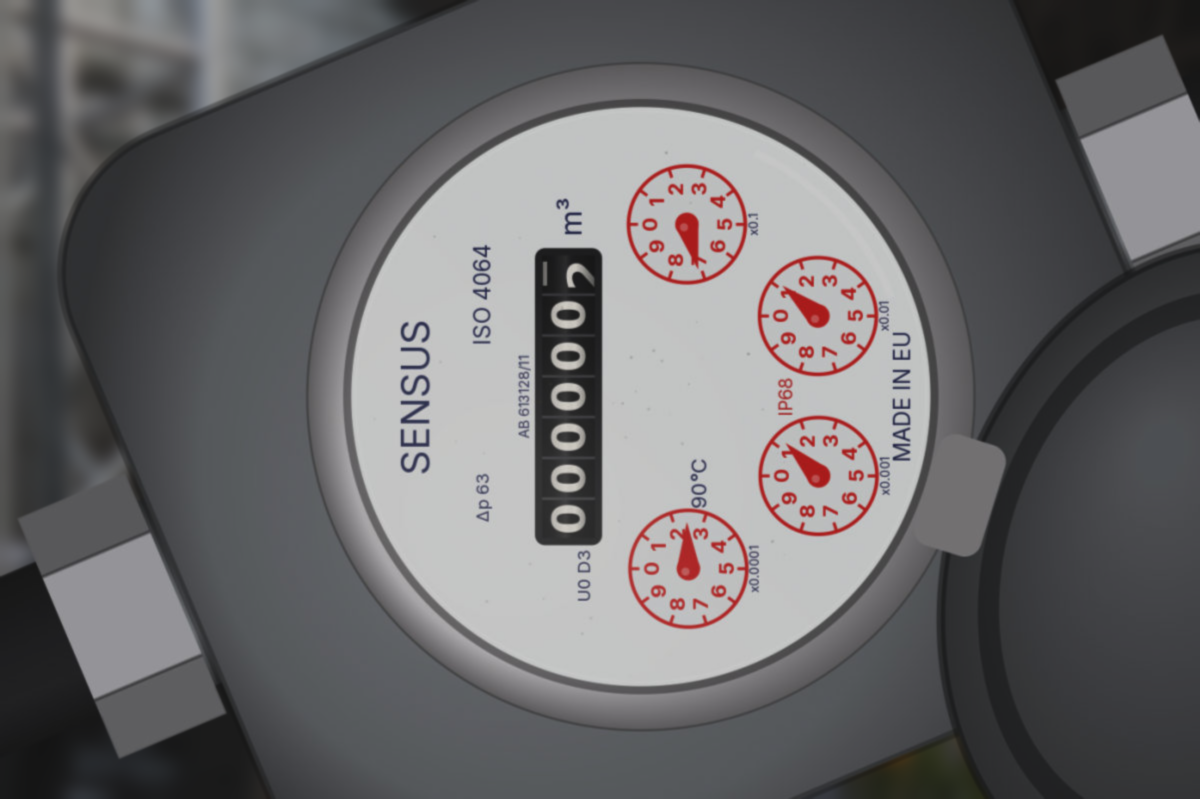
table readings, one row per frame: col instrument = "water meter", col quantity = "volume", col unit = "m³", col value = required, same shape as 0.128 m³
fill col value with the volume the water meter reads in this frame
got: 1.7112 m³
